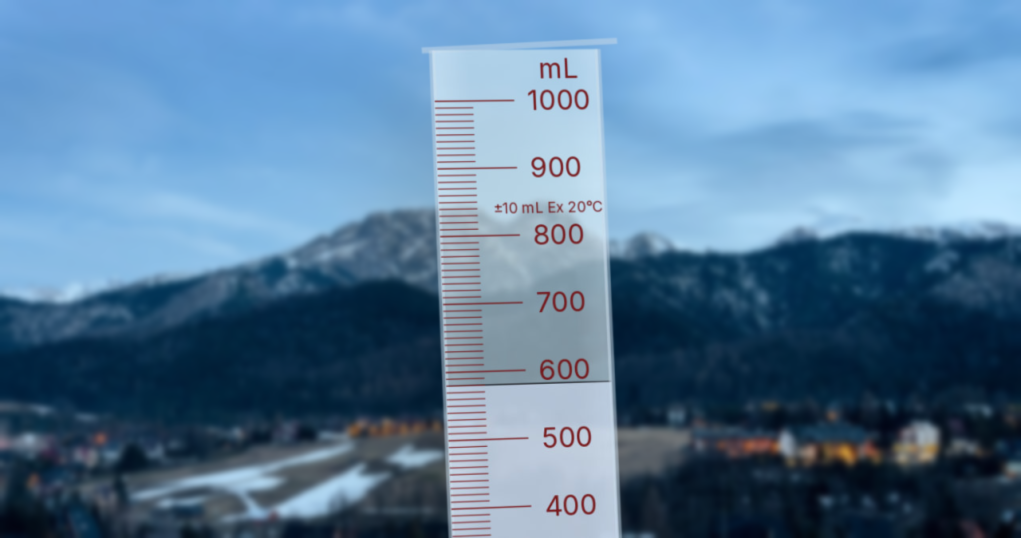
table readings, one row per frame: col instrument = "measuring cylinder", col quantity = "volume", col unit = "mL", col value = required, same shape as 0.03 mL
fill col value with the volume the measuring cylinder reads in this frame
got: 580 mL
